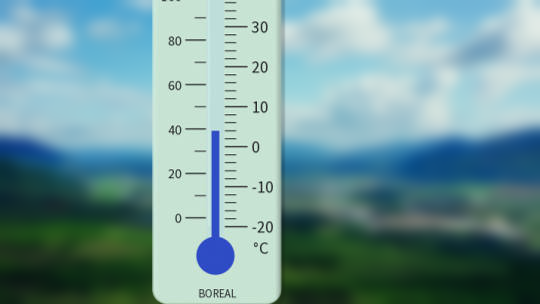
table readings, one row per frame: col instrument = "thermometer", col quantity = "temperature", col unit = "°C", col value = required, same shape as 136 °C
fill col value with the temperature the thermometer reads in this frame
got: 4 °C
